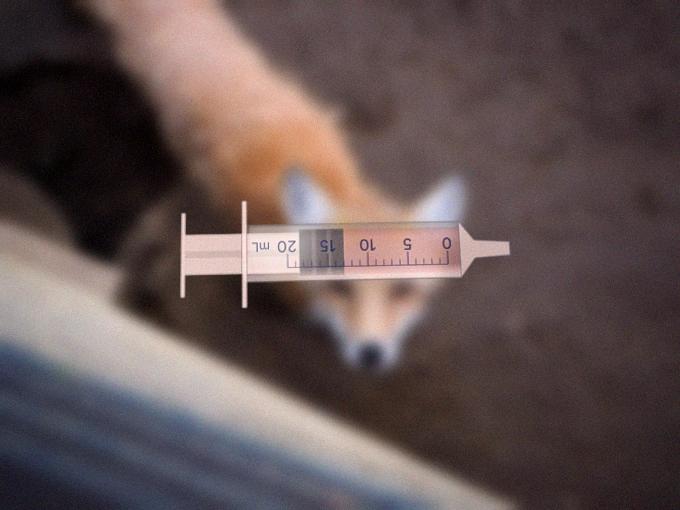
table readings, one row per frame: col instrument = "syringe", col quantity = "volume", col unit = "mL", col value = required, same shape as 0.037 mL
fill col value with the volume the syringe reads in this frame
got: 13 mL
